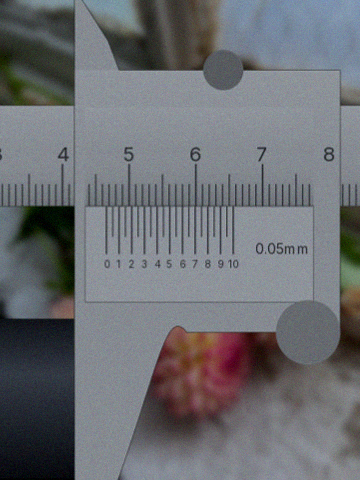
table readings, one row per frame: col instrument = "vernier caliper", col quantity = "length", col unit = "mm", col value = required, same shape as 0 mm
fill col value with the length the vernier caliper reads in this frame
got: 46.6 mm
